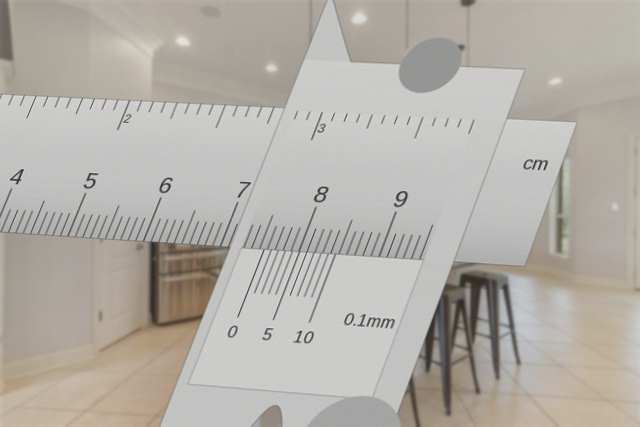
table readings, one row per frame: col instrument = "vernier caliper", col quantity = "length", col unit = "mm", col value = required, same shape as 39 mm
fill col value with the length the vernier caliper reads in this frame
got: 75.6 mm
